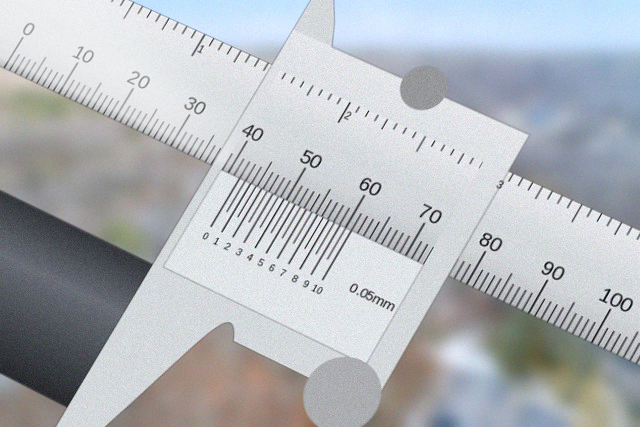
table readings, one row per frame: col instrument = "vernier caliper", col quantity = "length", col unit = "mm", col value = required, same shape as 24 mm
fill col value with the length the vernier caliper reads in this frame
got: 42.0 mm
